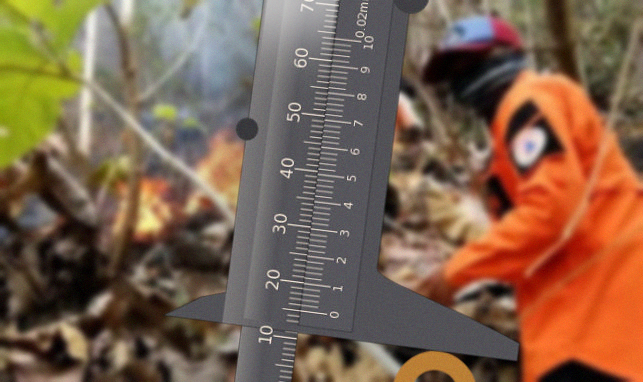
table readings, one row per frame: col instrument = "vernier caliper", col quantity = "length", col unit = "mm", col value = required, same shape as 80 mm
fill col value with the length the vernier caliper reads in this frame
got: 15.0 mm
